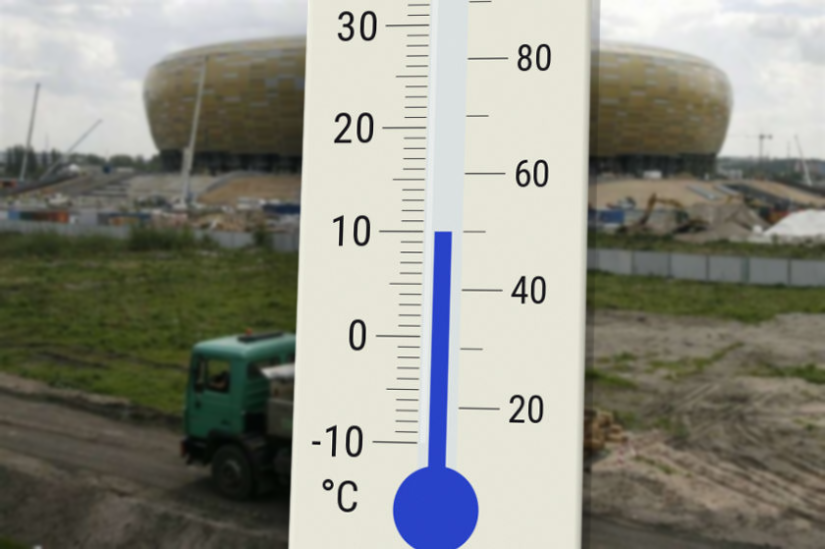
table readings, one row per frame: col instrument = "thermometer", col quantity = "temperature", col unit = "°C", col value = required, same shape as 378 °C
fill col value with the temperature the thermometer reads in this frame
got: 10 °C
